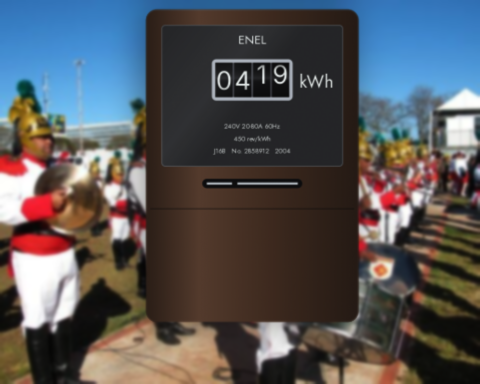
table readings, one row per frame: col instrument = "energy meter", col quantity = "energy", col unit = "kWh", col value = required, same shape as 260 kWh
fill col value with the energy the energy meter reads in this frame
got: 419 kWh
